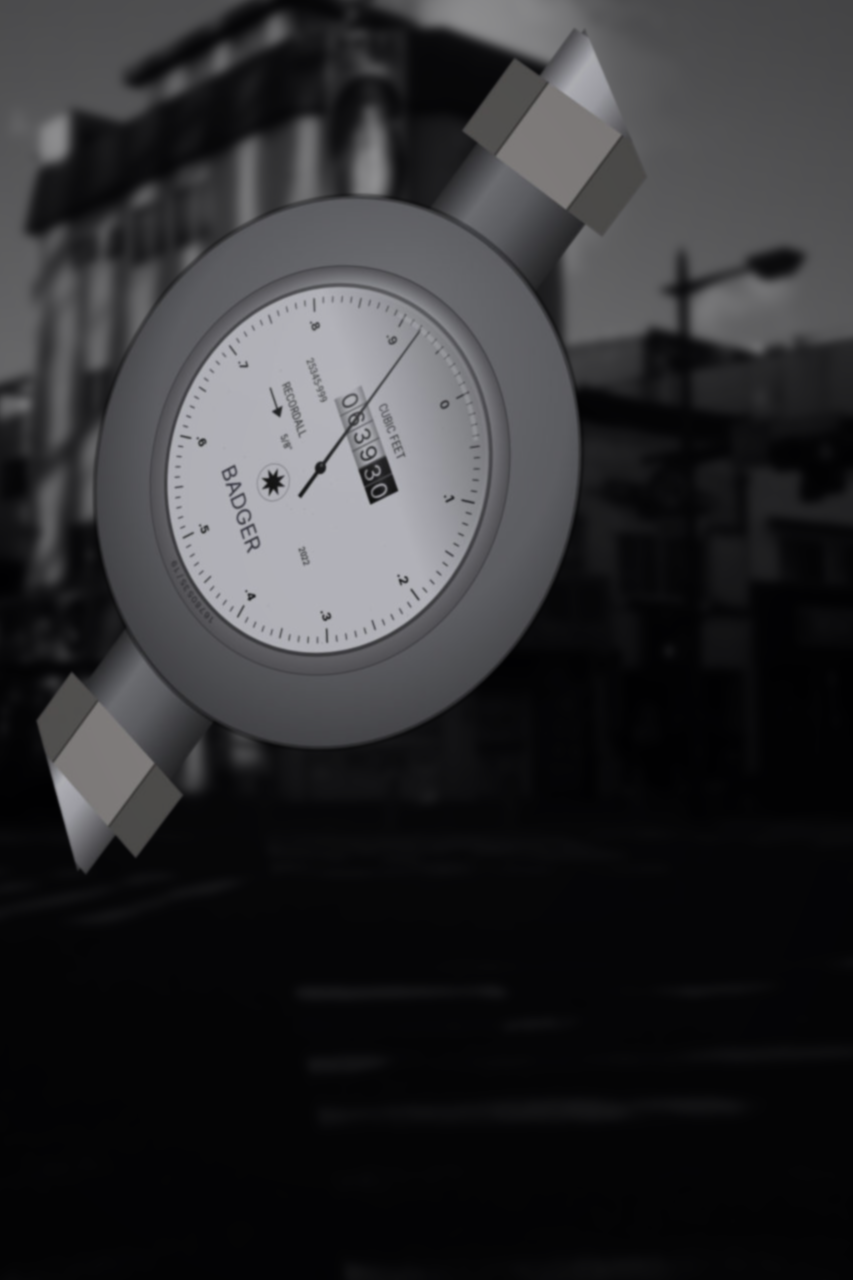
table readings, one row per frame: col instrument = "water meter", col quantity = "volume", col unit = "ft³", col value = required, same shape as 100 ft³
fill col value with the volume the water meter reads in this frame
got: 63929.92 ft³
